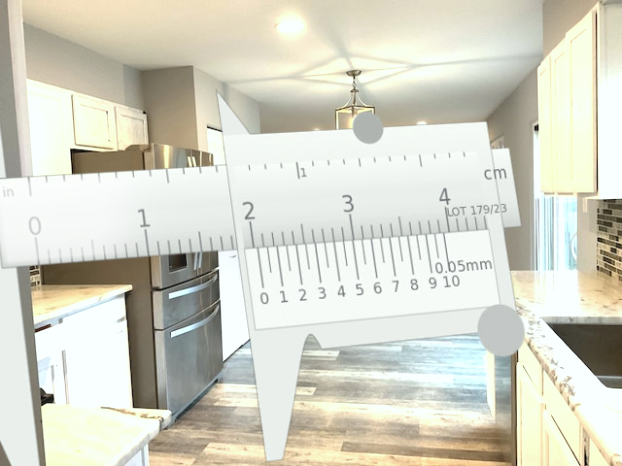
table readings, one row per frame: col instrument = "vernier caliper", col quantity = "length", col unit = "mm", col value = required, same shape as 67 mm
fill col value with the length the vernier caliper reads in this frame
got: 20.4 mm
